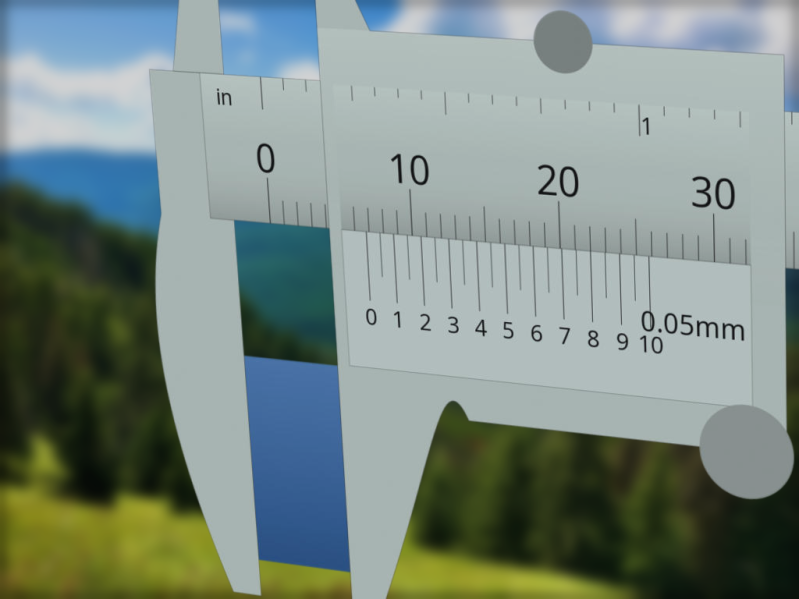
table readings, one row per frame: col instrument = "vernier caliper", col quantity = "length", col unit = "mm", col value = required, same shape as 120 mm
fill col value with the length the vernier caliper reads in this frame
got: 6.8 mm
